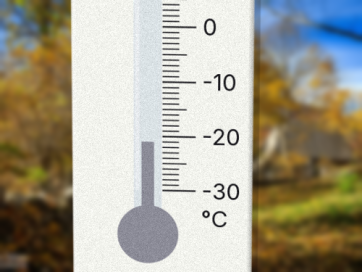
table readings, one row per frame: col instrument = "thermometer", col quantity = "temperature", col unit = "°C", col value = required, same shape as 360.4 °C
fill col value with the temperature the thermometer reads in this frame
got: -21 °C
